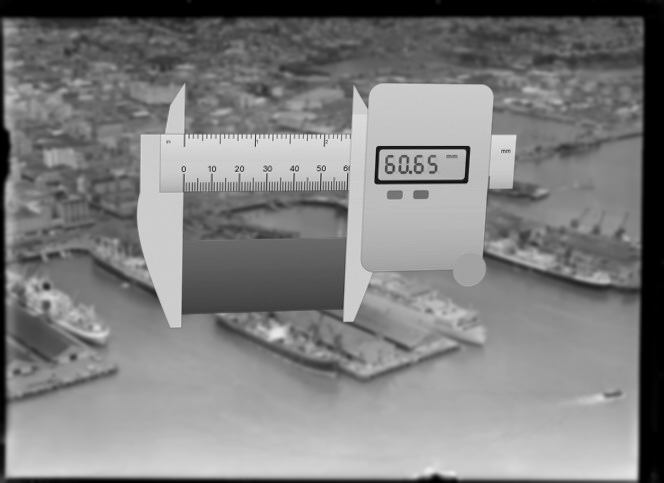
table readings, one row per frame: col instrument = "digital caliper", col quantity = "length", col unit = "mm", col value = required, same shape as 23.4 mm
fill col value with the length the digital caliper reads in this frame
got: 60.65 mm
